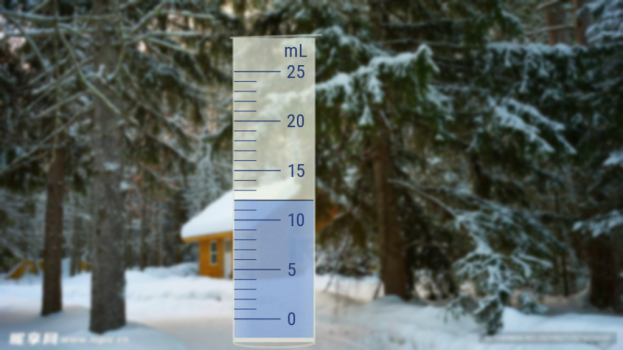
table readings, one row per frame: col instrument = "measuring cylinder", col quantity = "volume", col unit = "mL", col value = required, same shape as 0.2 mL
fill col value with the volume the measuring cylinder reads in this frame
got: 12 mL
